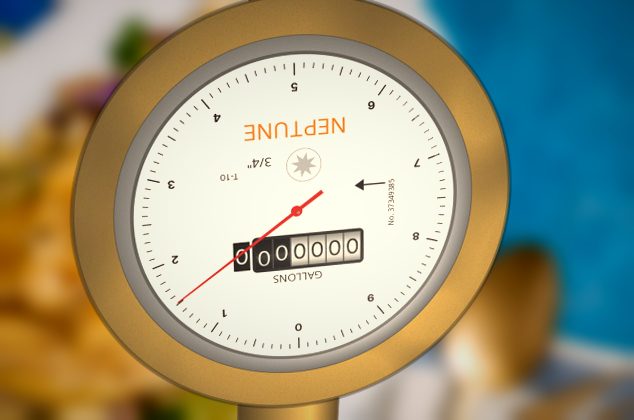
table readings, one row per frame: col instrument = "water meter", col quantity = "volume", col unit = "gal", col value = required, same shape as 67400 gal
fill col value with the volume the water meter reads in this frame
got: 1.5 gal
